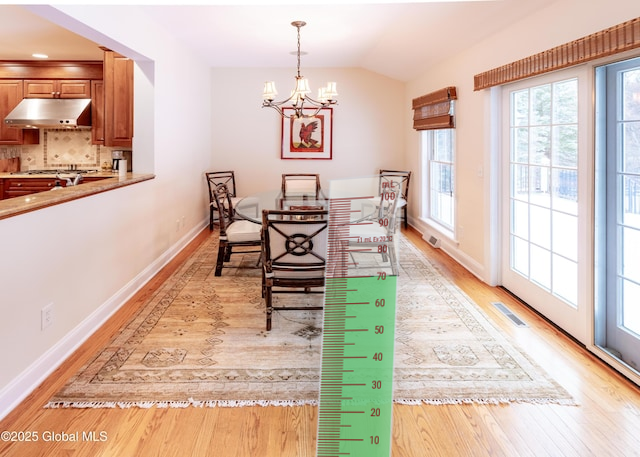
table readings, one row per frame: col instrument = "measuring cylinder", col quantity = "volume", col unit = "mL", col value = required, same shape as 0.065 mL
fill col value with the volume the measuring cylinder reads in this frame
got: 70 mL
